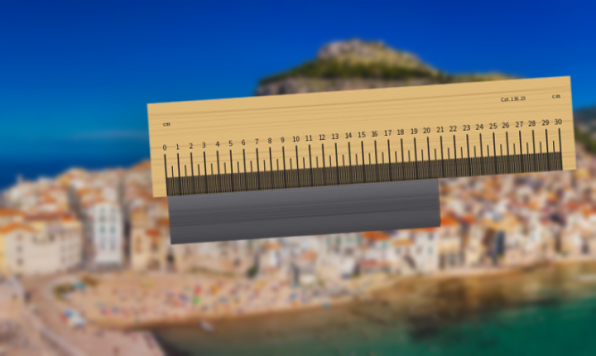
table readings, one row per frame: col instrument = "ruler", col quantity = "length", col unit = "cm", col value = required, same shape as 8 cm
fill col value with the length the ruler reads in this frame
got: 20.5 cm
